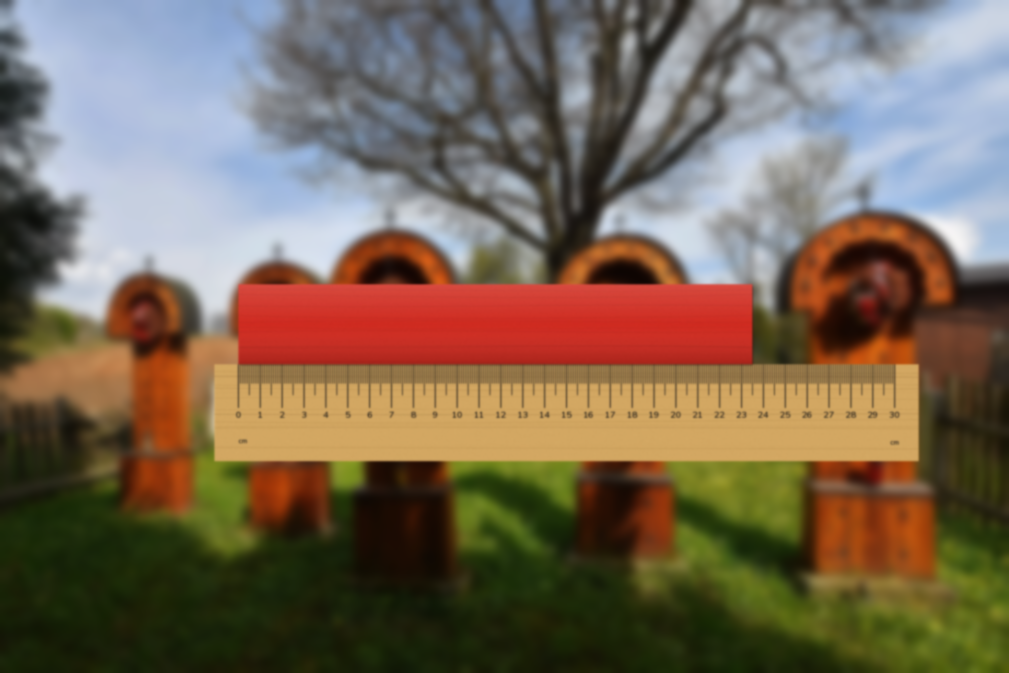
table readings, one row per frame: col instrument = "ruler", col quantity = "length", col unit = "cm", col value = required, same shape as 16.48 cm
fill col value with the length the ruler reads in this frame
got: 23.5 cm
